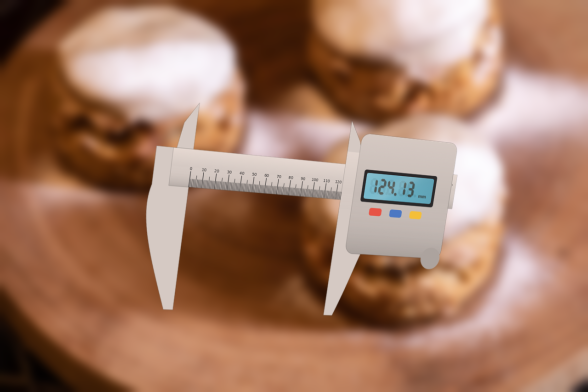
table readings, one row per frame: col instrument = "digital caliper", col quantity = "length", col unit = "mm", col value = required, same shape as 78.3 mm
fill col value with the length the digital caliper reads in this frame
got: 124.13 mm
